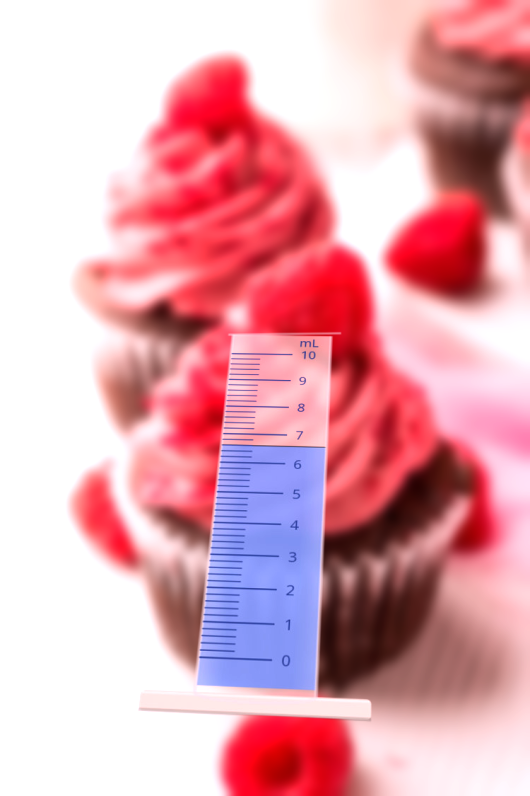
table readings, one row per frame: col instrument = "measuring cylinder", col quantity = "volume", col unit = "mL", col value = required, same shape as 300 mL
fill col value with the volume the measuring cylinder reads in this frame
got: 6.6 mL
